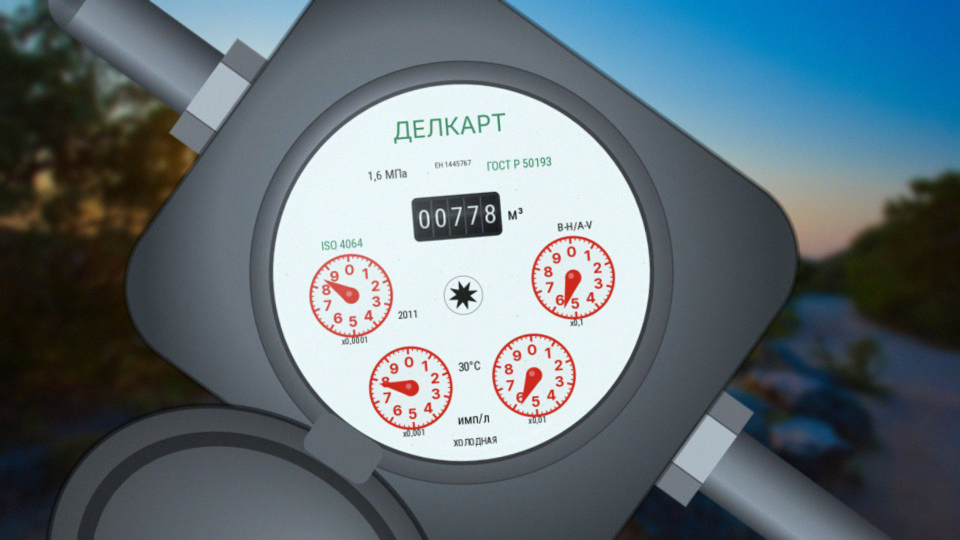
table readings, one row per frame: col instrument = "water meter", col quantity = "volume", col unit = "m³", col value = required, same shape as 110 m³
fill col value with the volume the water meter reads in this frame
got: 778.5578 m³
